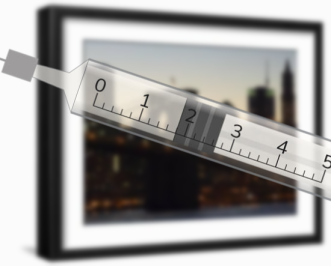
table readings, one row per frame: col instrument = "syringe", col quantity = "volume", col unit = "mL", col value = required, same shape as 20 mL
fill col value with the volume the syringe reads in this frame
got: 1.8 mL
